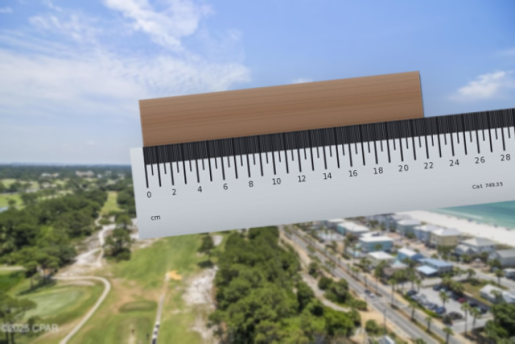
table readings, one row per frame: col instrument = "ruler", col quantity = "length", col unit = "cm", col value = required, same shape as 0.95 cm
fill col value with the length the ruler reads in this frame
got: 22 cm
